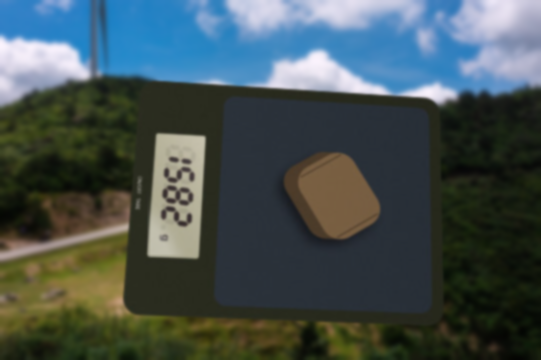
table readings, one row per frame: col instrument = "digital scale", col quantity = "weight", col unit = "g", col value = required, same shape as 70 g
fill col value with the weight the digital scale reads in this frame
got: 1582 g
